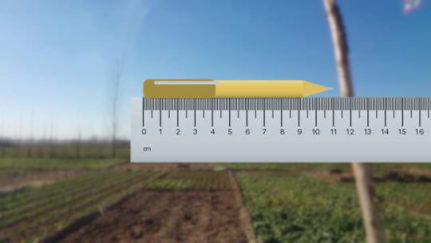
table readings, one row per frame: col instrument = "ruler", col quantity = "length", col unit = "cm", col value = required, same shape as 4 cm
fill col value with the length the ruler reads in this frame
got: 11 cm
